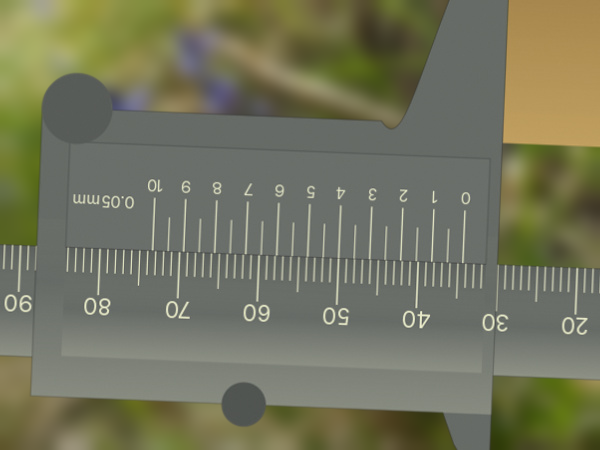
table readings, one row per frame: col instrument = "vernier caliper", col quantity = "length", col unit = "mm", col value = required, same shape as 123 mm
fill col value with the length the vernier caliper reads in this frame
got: 34.4 mm
